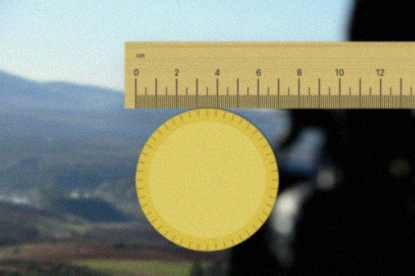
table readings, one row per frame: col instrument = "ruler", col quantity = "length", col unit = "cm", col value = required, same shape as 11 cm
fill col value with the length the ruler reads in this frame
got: 7 cm
